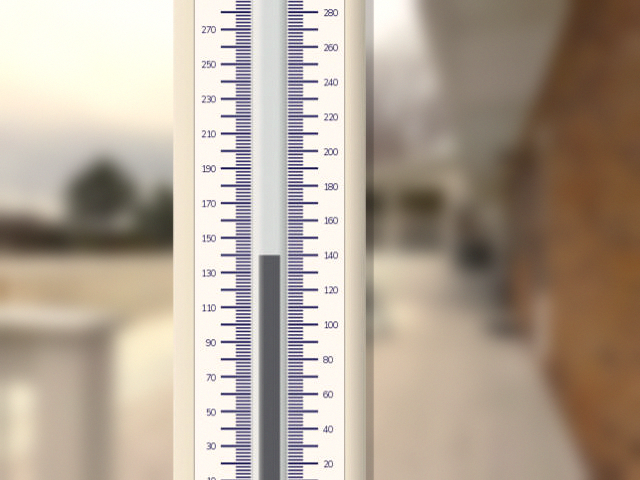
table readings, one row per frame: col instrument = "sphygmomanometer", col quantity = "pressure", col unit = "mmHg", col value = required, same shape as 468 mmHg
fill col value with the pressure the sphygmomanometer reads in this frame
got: 140 mmHg
